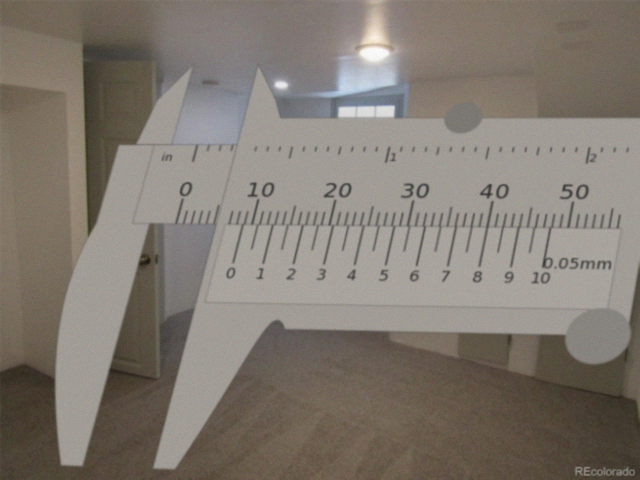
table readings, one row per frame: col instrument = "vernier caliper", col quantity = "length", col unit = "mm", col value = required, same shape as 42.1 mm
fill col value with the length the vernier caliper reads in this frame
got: 8.8 mm
